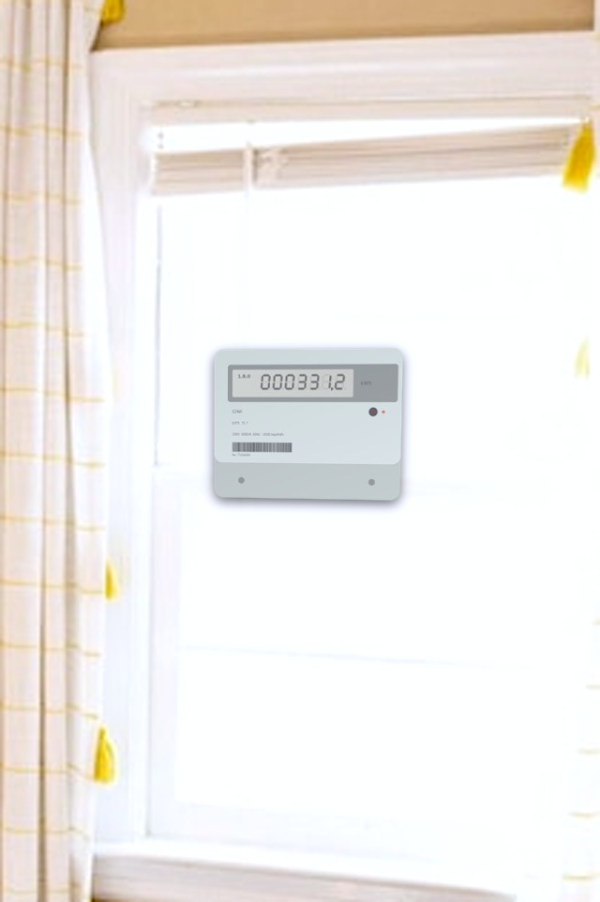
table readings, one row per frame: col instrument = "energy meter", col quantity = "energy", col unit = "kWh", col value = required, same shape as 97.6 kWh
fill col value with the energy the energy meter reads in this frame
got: 331.2 kWh
